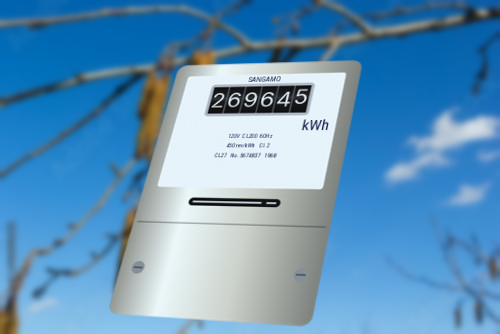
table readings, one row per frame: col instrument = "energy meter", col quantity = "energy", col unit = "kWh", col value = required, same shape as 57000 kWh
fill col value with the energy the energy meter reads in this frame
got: 269645 kWh
